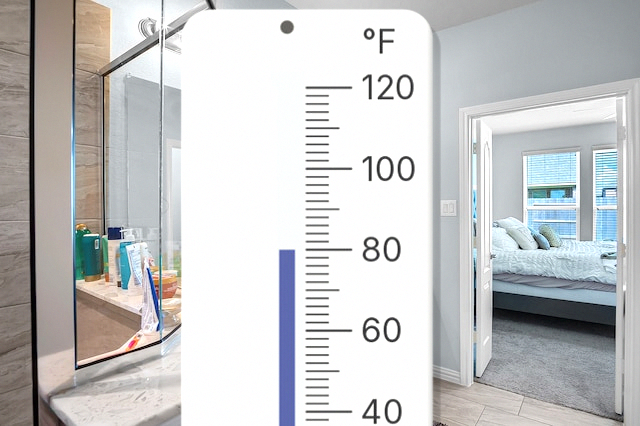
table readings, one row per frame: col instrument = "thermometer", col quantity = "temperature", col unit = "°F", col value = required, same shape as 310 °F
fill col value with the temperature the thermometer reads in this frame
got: 80 °F
